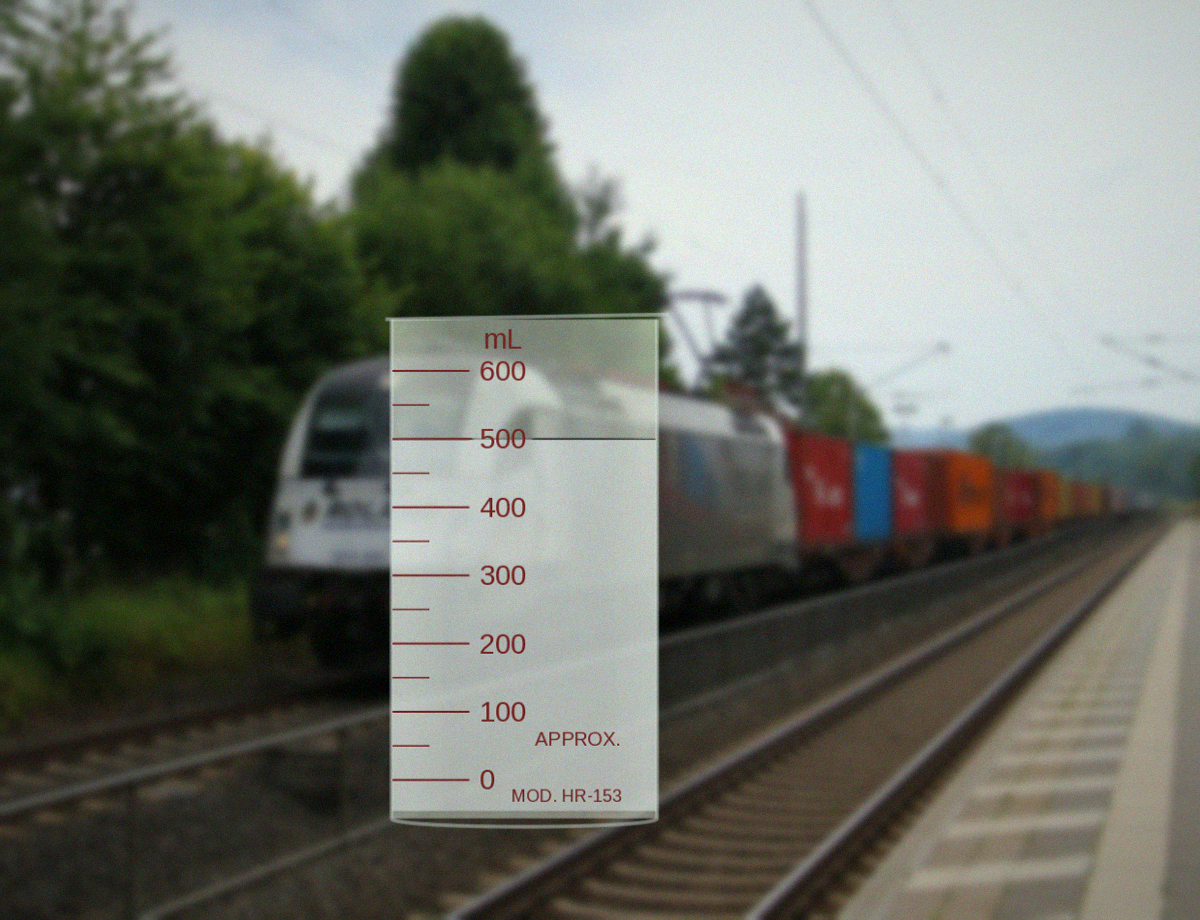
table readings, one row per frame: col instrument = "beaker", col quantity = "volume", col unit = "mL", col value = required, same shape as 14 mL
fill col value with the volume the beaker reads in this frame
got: 500 mL
